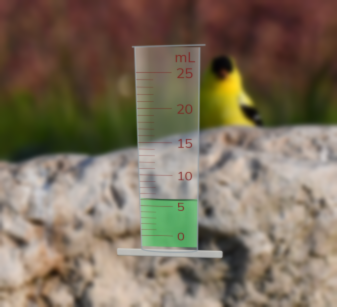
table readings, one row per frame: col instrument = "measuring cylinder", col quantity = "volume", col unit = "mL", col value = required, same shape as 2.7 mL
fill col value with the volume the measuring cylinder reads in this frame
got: 6 mL
